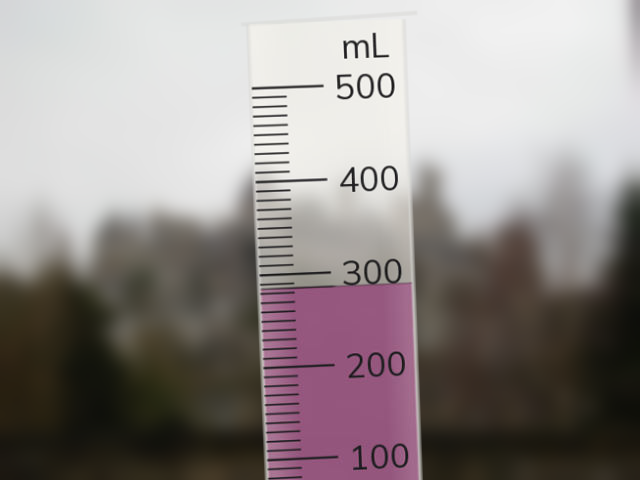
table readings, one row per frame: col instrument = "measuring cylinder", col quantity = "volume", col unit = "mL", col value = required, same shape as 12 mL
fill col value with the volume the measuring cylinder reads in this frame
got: 285 mL
